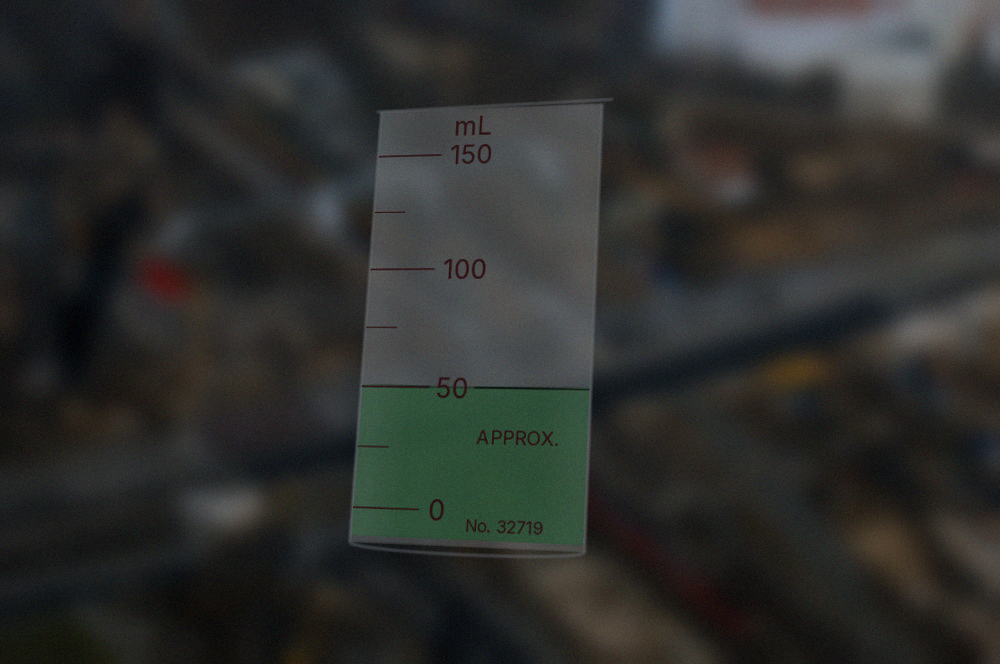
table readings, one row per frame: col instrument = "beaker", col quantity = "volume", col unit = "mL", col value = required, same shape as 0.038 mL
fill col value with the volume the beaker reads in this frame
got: 50 mL
